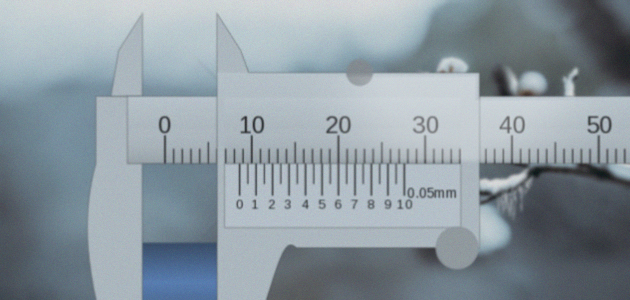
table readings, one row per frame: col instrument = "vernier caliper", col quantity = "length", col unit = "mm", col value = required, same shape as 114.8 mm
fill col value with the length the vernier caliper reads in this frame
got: 8.6 mm
